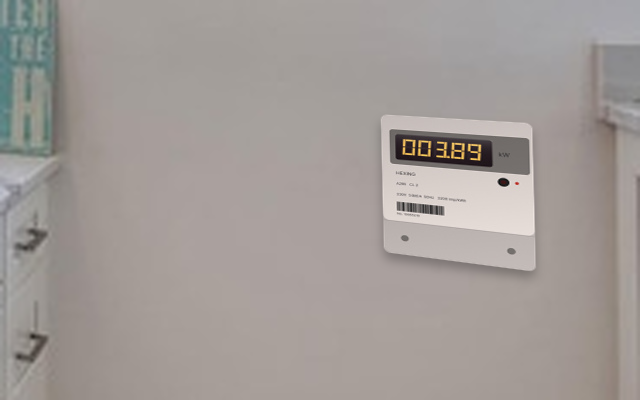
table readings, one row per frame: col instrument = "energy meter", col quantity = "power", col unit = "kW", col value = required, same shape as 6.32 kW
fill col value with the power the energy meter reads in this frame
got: 3.89 kW
